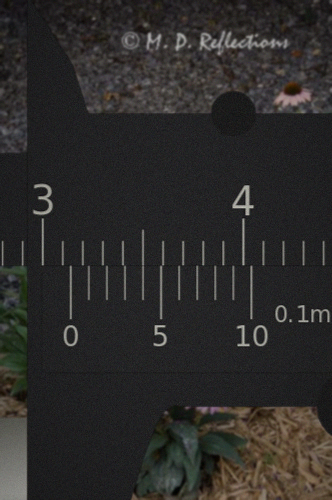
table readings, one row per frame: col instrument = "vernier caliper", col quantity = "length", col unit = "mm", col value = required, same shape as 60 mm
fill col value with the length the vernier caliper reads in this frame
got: 31.4 mm
